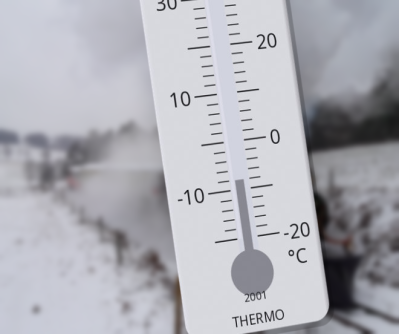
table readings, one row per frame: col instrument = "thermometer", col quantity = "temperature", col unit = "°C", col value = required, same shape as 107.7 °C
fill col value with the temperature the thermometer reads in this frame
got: -8 °C
